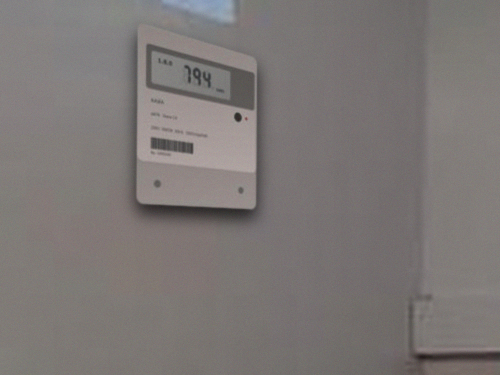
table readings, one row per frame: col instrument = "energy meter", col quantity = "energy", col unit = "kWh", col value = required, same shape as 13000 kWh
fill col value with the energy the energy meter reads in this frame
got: 794 kWh
